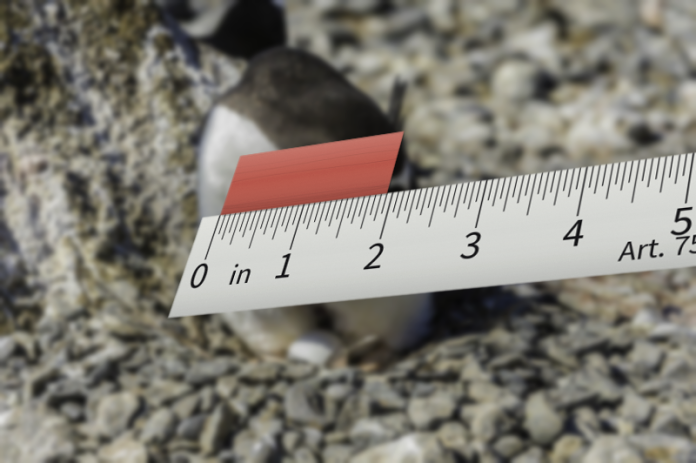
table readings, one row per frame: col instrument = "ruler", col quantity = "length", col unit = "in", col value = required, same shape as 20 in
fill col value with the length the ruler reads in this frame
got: 1.9375 in
